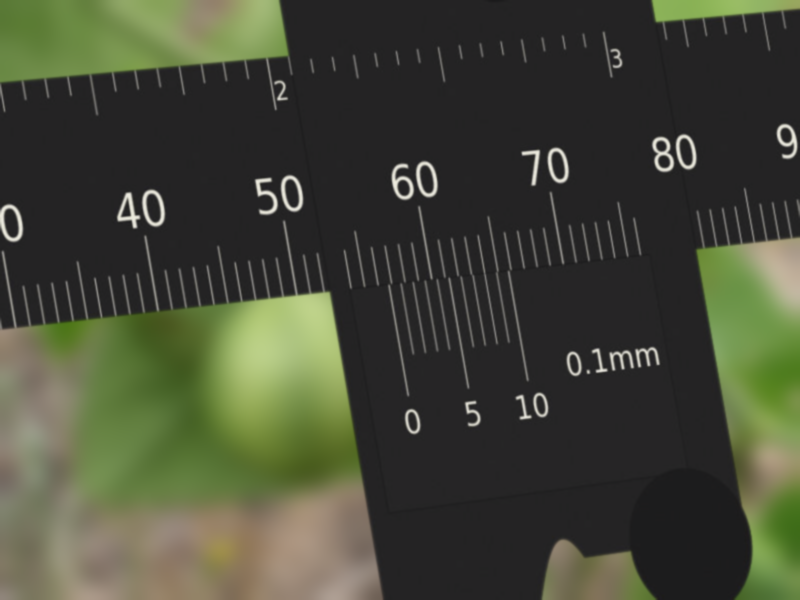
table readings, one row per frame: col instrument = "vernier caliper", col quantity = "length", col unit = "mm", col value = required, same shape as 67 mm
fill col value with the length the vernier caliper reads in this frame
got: 56.8 mm
